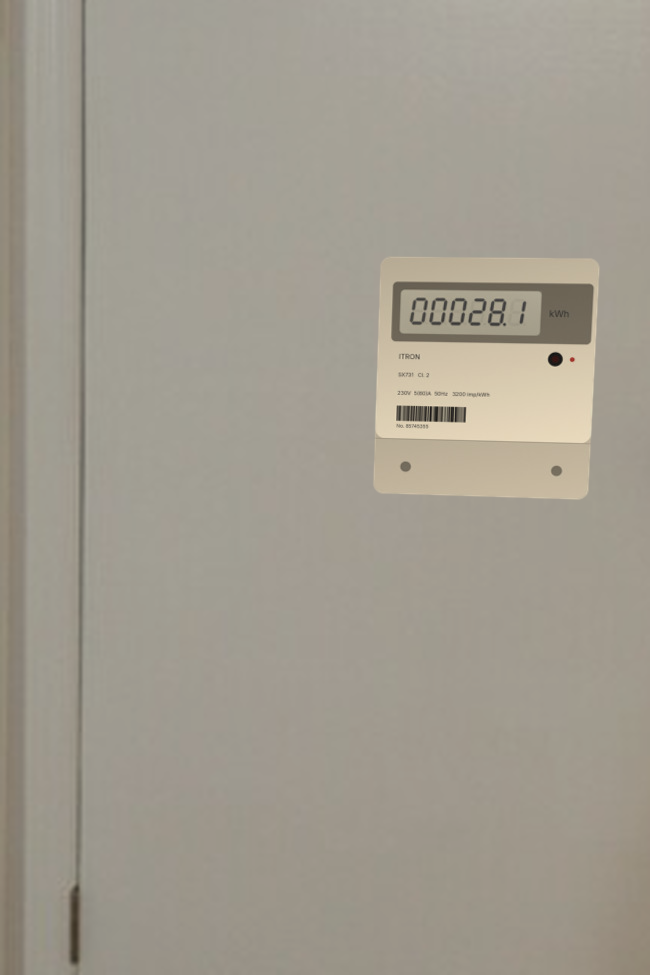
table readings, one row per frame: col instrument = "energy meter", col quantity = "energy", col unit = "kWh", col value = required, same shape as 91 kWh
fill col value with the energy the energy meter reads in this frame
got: 28.1 kWh
